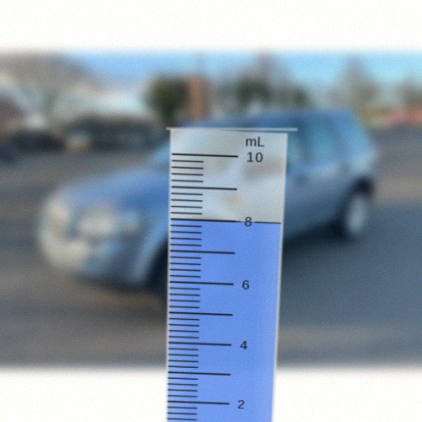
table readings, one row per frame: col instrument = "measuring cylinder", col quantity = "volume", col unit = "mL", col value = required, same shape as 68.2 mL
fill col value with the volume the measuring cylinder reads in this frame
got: 8 mL
